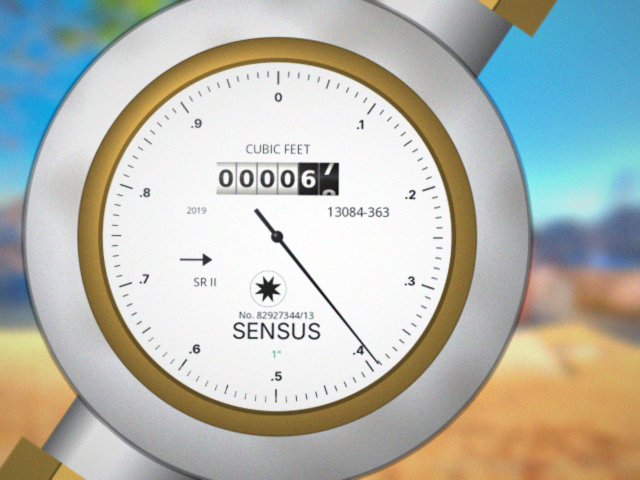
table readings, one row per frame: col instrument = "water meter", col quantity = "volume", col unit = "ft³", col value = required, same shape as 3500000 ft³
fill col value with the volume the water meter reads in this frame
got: 67.39 ft³
